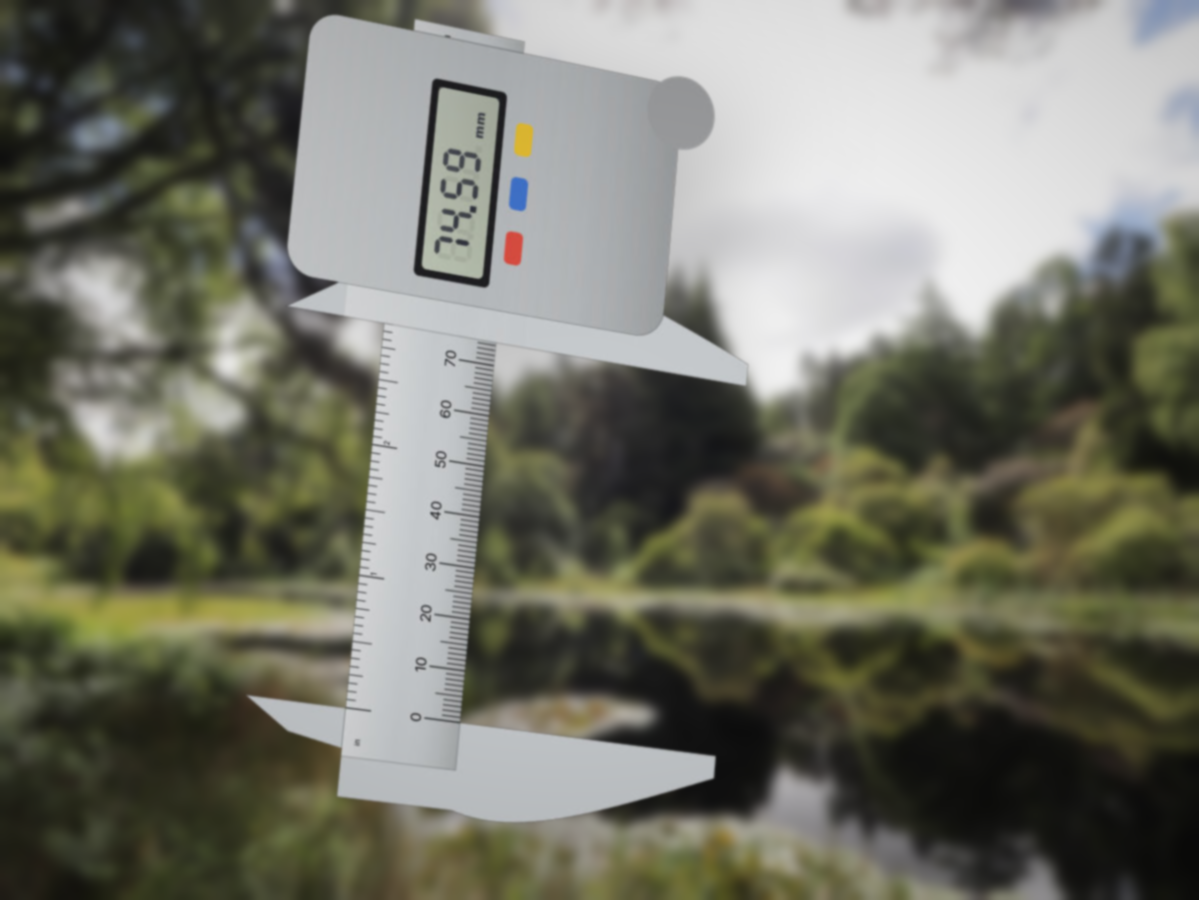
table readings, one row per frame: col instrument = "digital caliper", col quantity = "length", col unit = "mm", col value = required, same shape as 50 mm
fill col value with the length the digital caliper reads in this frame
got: 74.59 mm
